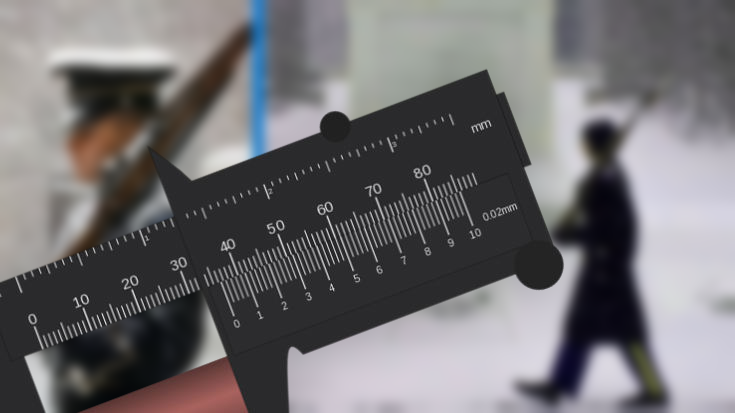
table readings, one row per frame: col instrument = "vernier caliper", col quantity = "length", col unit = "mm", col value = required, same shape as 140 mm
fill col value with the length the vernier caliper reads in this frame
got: 36.5 mm
